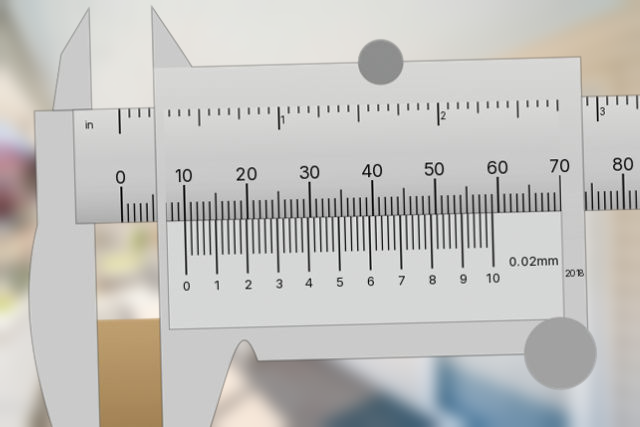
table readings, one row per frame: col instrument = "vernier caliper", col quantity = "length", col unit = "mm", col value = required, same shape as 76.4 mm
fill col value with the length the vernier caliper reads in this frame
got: 10.0 mm
